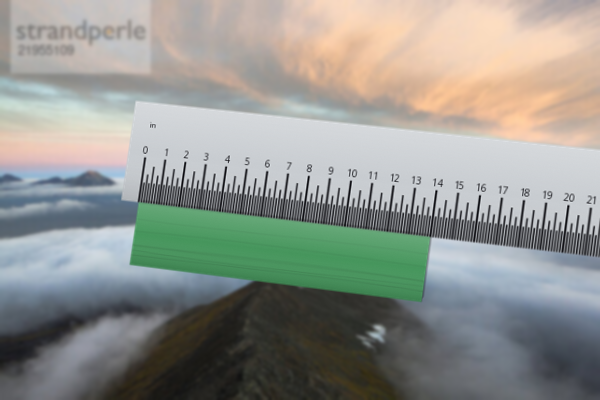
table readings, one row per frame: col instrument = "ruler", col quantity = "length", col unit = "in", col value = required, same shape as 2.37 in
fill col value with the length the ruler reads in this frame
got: 14 in
